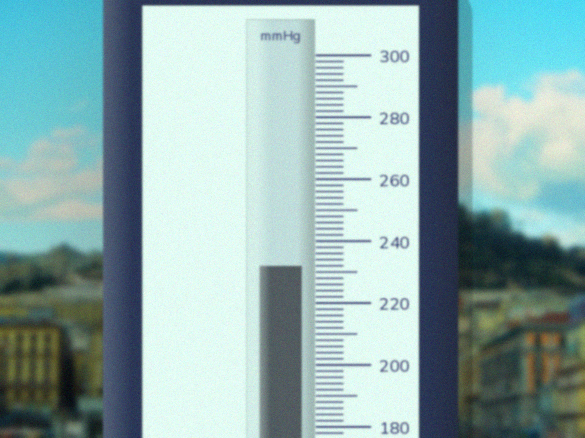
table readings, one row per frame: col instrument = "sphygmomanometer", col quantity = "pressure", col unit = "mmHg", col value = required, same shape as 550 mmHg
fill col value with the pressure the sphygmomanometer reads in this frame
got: 232 mmHg
